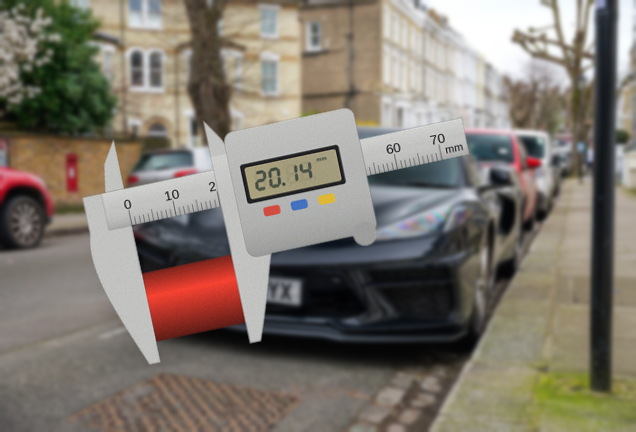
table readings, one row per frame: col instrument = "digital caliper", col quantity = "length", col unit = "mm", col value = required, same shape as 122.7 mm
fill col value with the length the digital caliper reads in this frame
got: 20.14 mm
